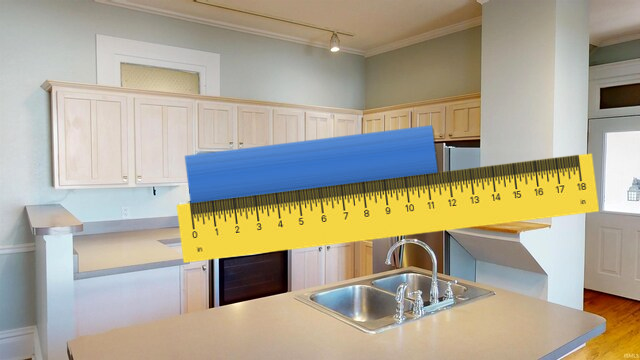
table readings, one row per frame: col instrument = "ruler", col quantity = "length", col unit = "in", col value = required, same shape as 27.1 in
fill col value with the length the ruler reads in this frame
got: 11.5 in
